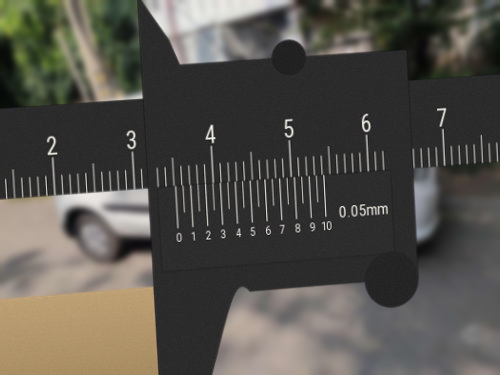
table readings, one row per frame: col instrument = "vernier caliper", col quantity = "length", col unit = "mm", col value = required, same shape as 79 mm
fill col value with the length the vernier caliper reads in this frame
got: 35.2 mm
